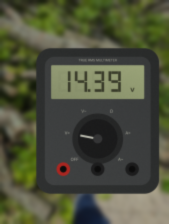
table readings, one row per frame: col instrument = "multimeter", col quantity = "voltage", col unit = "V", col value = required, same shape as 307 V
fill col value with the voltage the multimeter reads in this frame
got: 14.39 V
